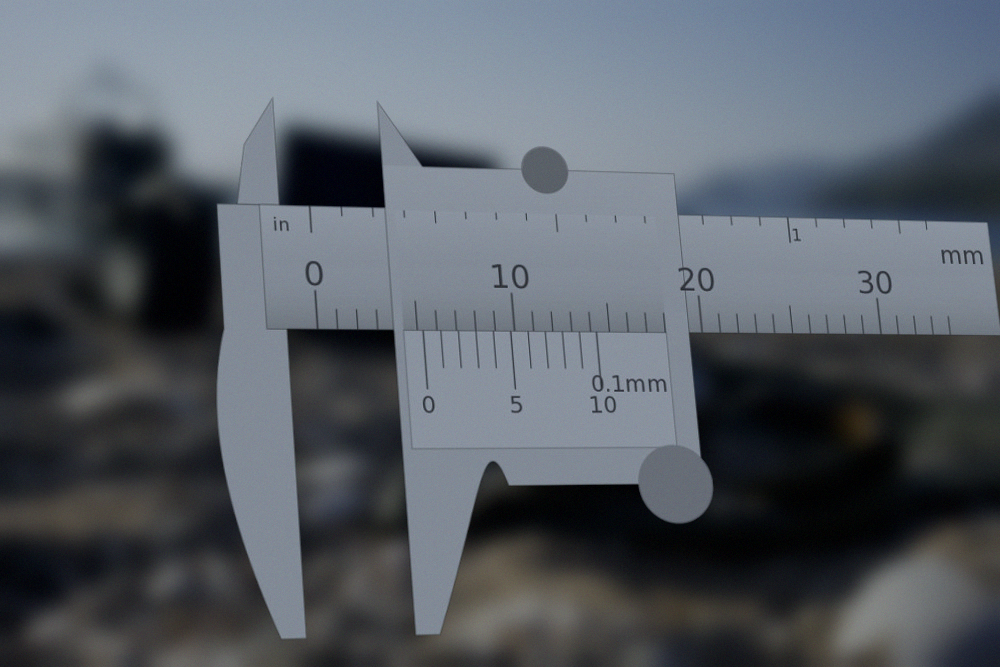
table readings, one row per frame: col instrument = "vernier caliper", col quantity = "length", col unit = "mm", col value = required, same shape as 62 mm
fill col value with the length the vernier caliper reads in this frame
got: 5.3 mm
